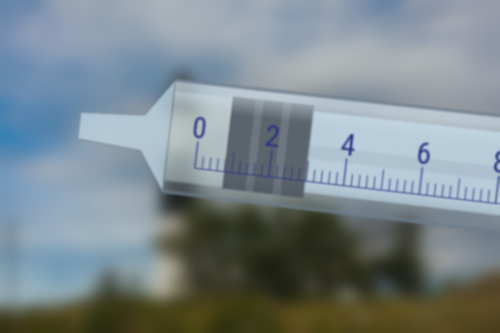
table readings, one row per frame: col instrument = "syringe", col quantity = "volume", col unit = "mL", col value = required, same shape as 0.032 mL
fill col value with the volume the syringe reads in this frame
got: 0.8 mL
